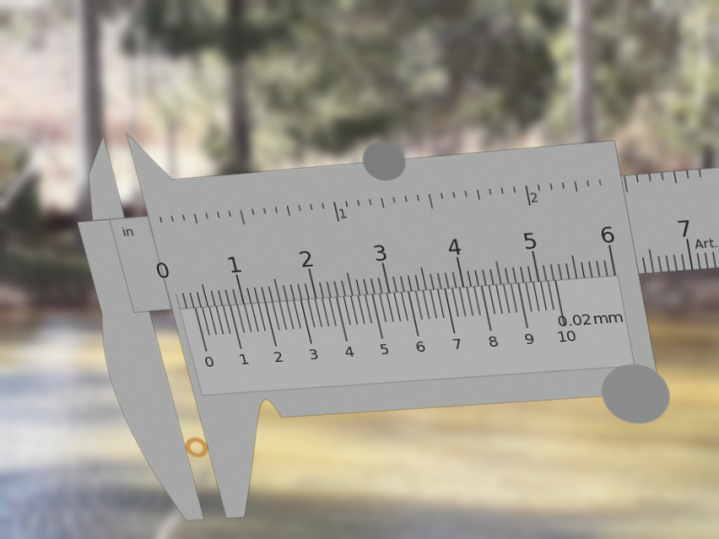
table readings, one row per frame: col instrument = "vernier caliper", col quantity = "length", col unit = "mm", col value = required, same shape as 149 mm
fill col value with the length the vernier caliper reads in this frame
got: 3.2 mm
